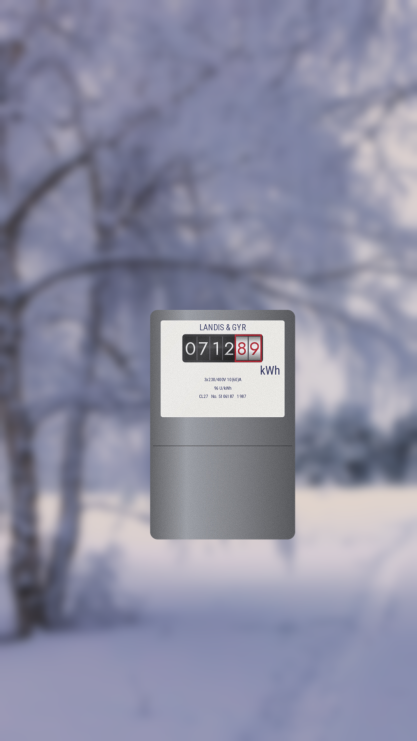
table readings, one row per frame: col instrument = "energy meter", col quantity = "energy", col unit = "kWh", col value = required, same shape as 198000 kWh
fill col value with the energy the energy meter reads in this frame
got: 712.89 kWh
